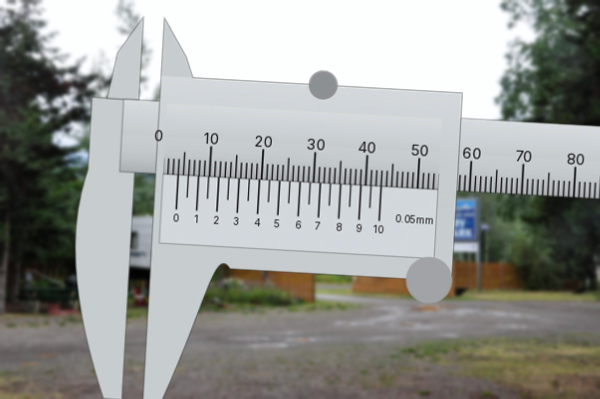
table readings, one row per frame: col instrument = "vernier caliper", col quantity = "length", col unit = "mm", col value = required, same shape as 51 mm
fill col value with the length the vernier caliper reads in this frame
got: 4.0 mm
